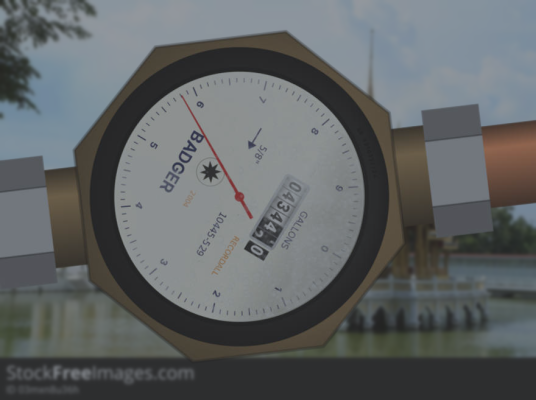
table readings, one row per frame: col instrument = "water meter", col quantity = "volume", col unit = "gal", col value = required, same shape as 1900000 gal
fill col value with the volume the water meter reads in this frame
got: 434415.8 gal
